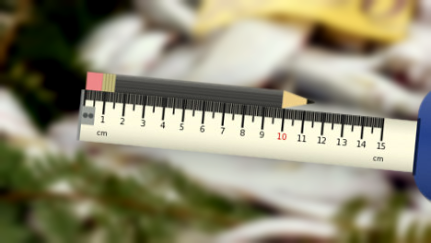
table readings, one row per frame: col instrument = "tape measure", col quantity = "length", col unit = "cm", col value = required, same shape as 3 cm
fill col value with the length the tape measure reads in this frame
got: 11.5 cm
